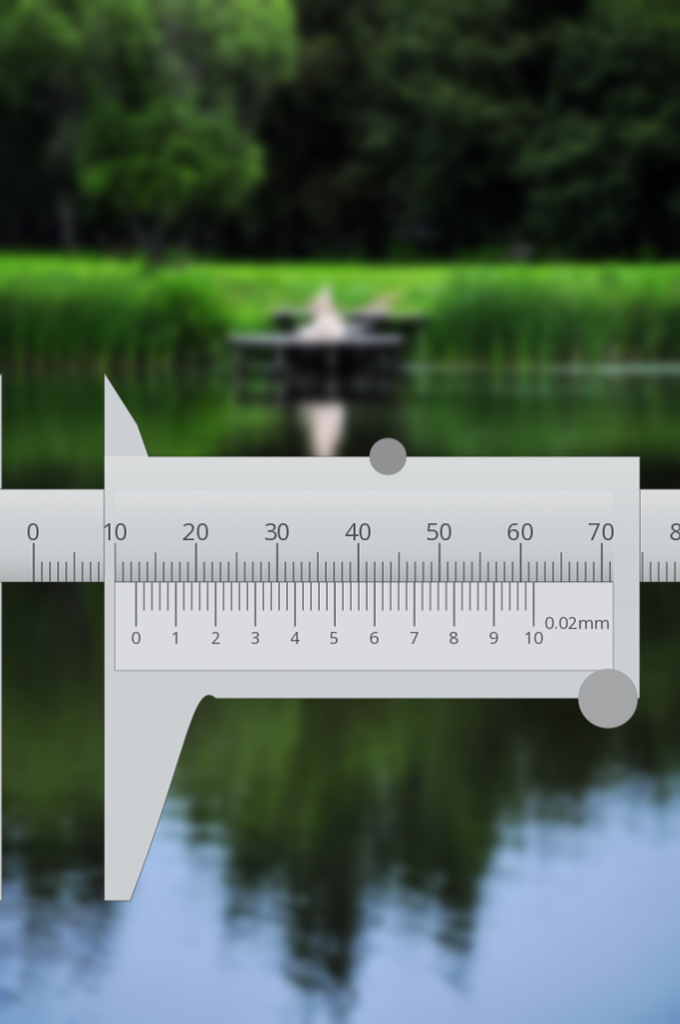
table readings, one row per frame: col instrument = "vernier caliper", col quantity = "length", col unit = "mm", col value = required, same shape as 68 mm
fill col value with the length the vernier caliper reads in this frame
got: 12.6 mm
